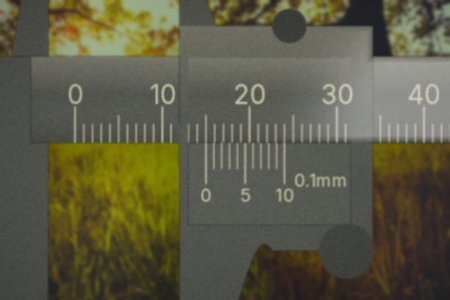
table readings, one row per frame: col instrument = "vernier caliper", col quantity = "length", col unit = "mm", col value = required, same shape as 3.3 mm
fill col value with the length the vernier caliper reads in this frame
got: 15.0 mm
